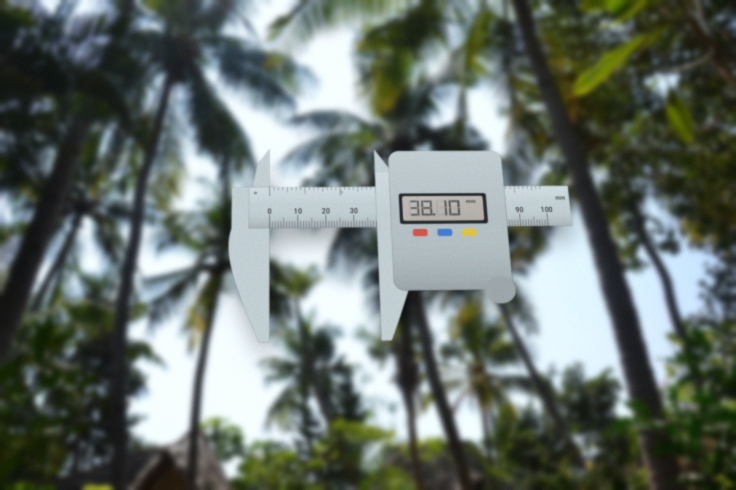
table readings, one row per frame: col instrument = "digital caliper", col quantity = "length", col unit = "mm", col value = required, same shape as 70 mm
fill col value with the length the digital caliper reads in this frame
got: 38.10 mm
